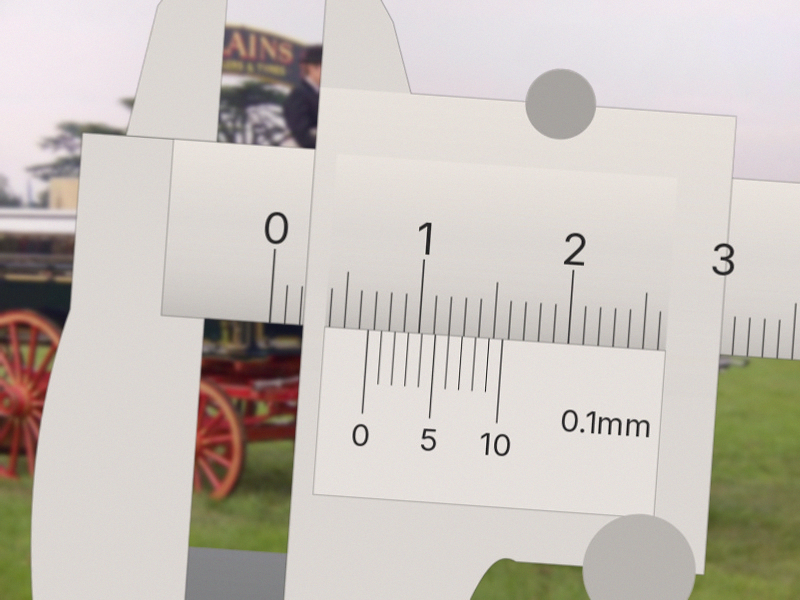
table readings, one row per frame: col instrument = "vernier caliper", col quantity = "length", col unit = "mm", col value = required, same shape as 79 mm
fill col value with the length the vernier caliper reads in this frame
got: 6.6 mm
